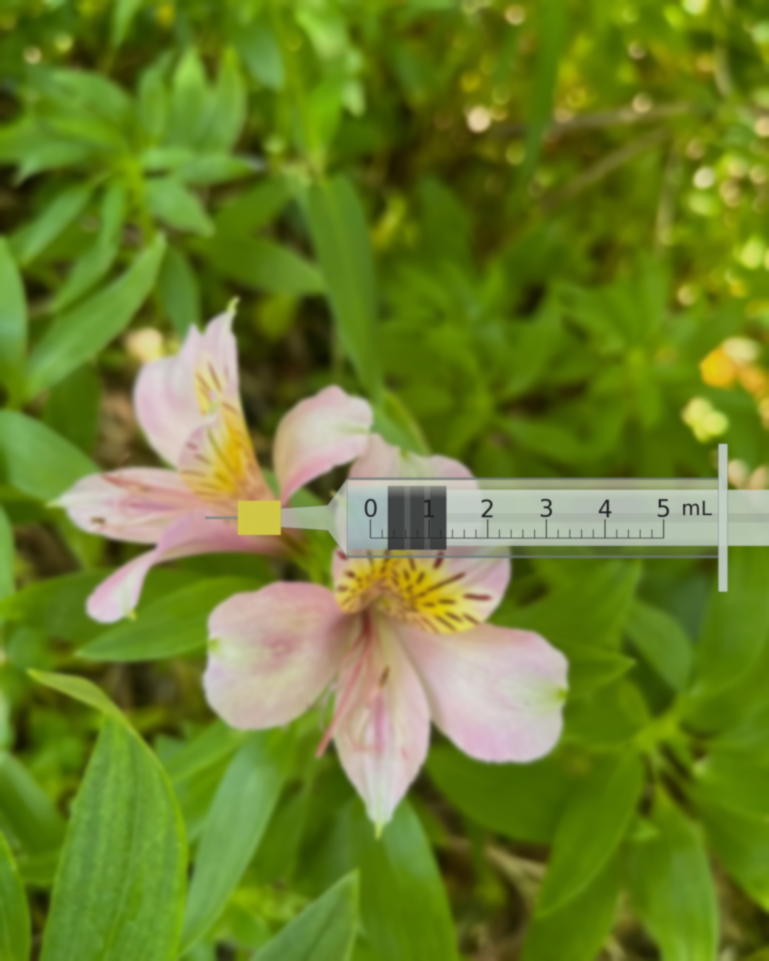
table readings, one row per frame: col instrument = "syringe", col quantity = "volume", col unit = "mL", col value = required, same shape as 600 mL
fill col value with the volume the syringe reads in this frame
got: 0.3 mL
